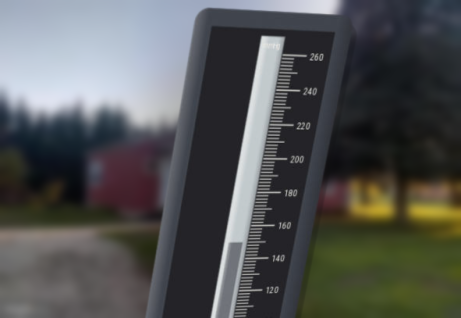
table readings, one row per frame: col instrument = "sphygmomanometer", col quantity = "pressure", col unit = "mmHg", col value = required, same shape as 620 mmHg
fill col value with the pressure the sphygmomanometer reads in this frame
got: 150 mmHg
